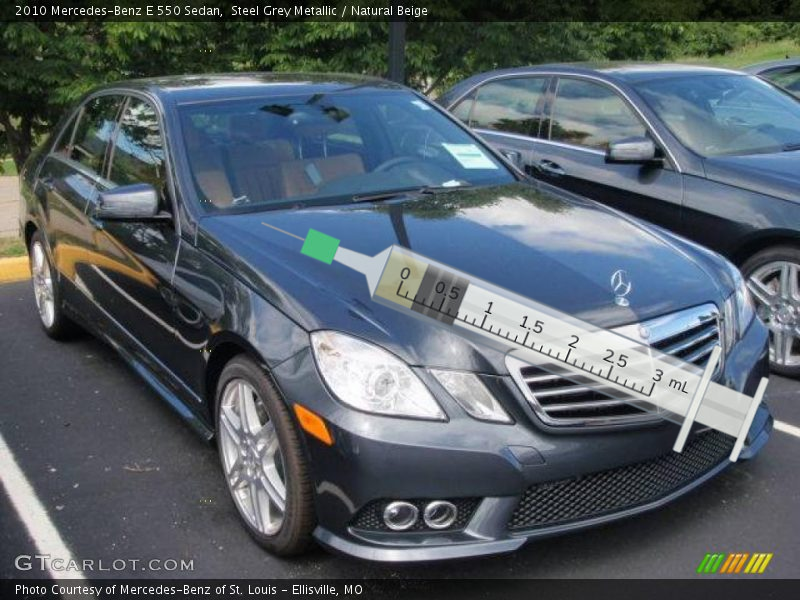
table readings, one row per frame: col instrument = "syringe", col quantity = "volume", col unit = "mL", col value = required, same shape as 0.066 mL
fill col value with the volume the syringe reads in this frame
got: 0.2 mL
